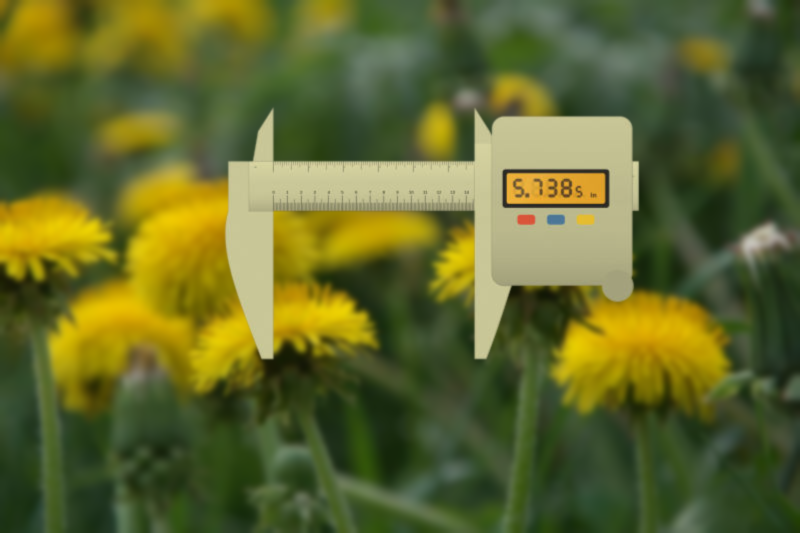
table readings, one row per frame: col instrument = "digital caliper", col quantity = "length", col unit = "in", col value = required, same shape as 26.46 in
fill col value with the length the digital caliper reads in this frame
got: 5.7385 in
